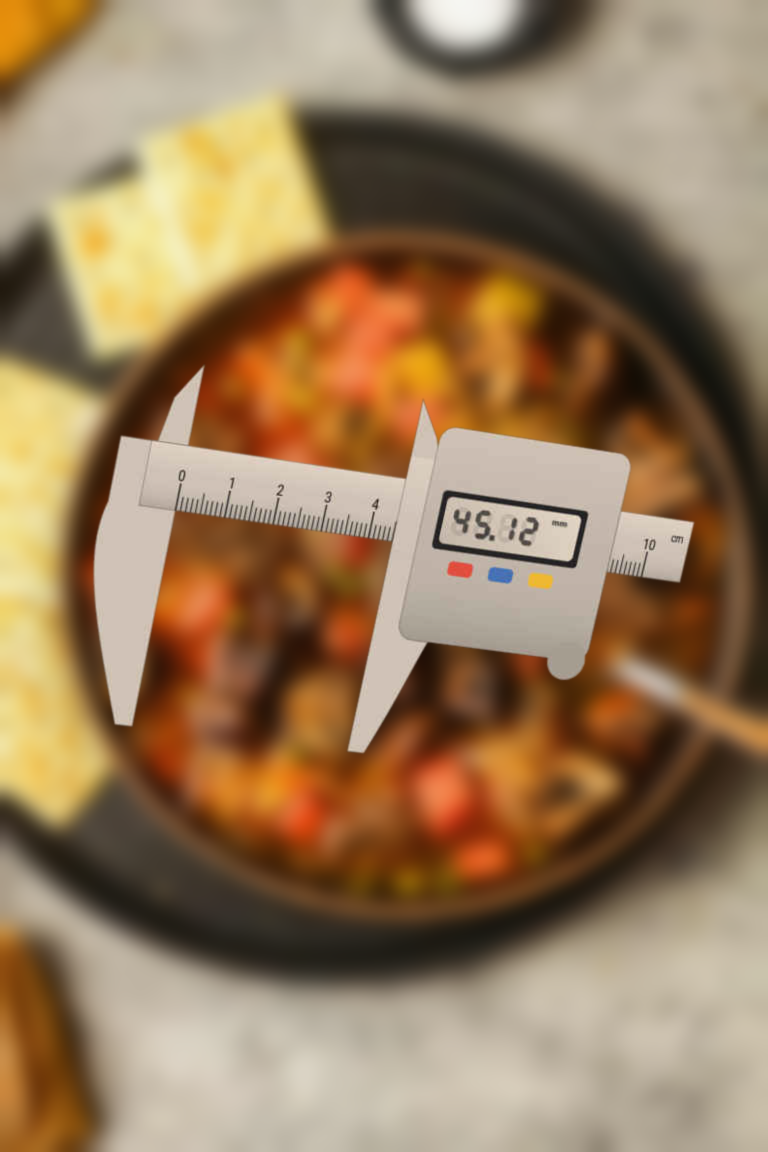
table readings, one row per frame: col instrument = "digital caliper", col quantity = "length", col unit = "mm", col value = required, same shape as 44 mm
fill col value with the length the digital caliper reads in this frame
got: 45.12 mm
